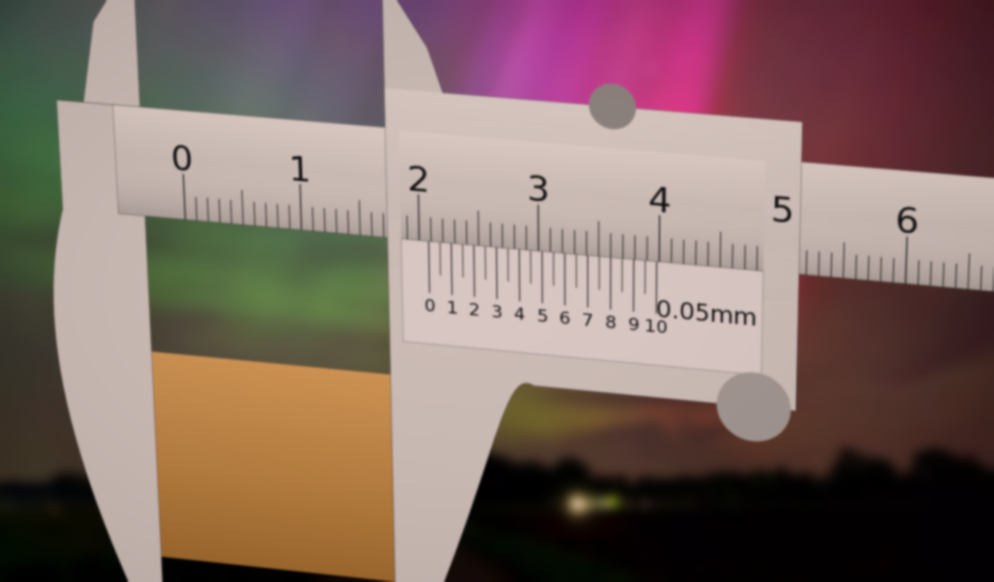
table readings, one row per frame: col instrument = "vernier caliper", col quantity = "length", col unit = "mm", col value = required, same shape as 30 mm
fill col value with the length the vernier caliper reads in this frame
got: 20.8 mm
